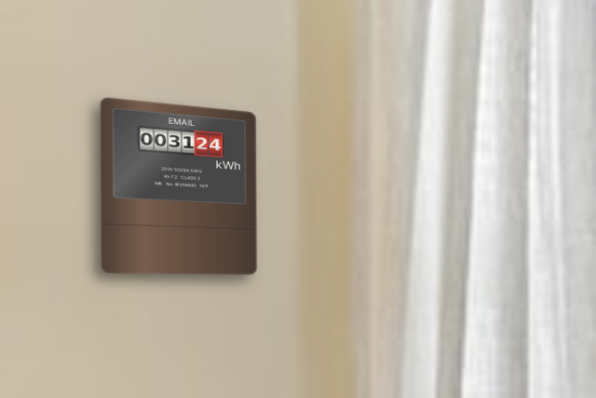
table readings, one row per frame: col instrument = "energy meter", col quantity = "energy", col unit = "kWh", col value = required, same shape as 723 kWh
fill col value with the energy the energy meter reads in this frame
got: 31.24 kWh
